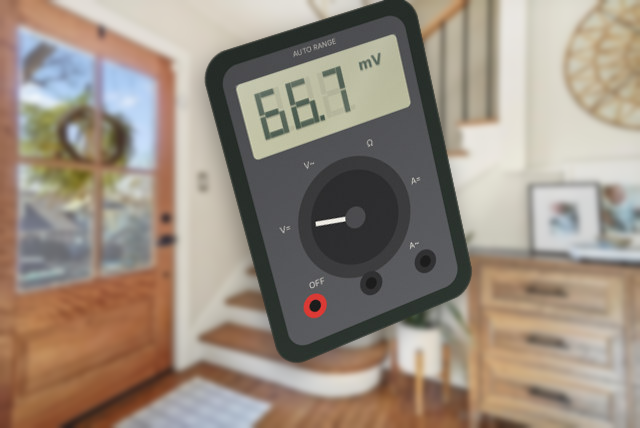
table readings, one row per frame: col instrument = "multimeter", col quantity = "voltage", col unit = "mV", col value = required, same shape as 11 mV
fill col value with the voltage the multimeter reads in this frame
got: 66.7 mV
